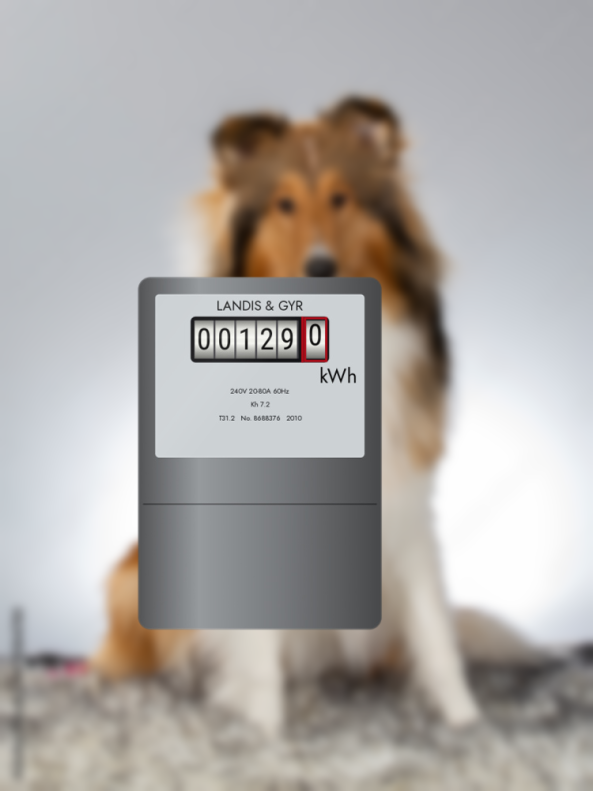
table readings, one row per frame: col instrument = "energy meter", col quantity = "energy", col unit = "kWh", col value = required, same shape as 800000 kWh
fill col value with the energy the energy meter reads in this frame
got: 129.0 kWh
